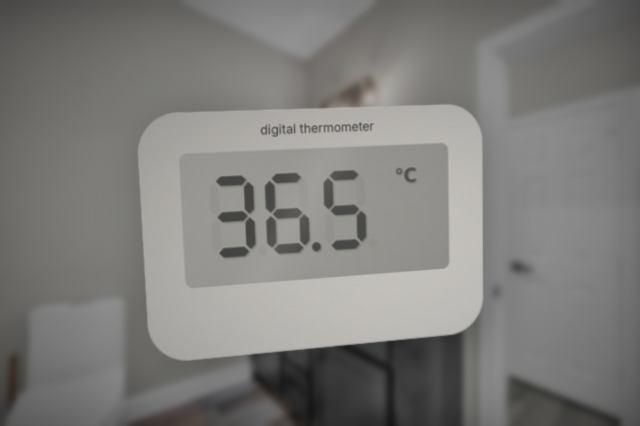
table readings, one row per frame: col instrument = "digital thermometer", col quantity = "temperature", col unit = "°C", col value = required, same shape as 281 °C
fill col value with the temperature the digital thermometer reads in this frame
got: 36.5 °C
